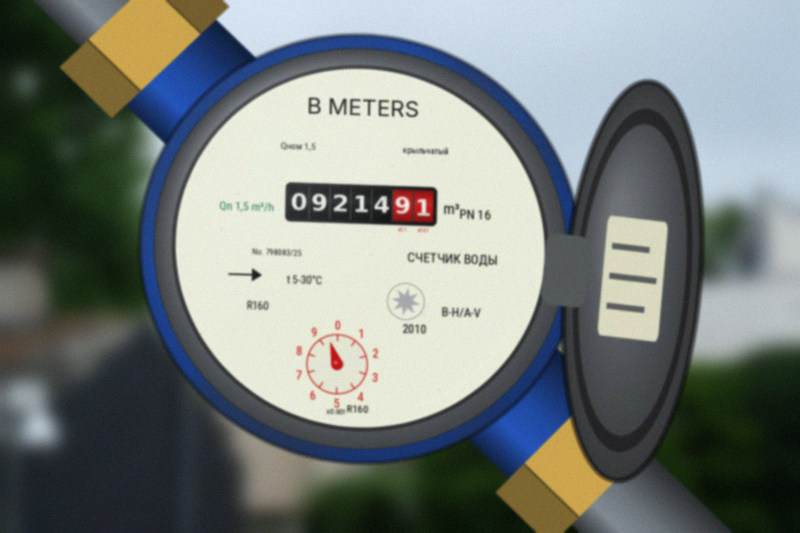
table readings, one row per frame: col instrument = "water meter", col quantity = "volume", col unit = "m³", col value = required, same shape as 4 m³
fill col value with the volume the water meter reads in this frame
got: 9214.909 m³
